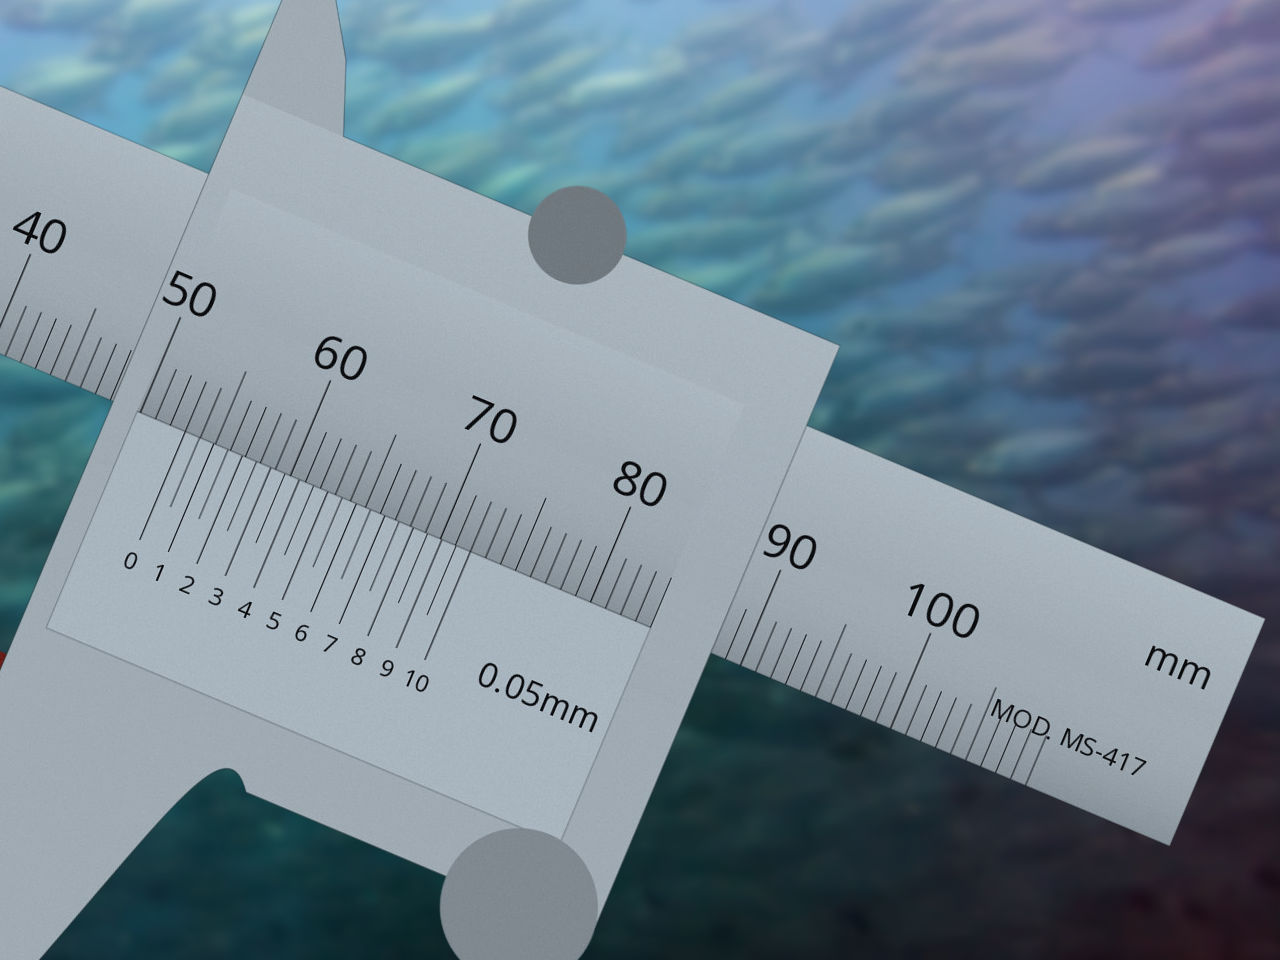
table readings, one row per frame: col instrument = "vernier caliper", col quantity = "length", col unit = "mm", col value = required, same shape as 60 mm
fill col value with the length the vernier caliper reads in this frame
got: 53.0 mm
